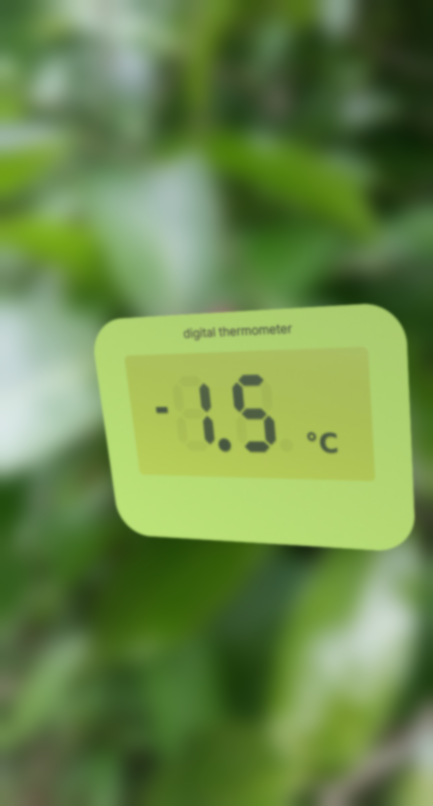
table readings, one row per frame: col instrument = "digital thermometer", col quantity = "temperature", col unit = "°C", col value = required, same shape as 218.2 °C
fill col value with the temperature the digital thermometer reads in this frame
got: -1.5 °C
